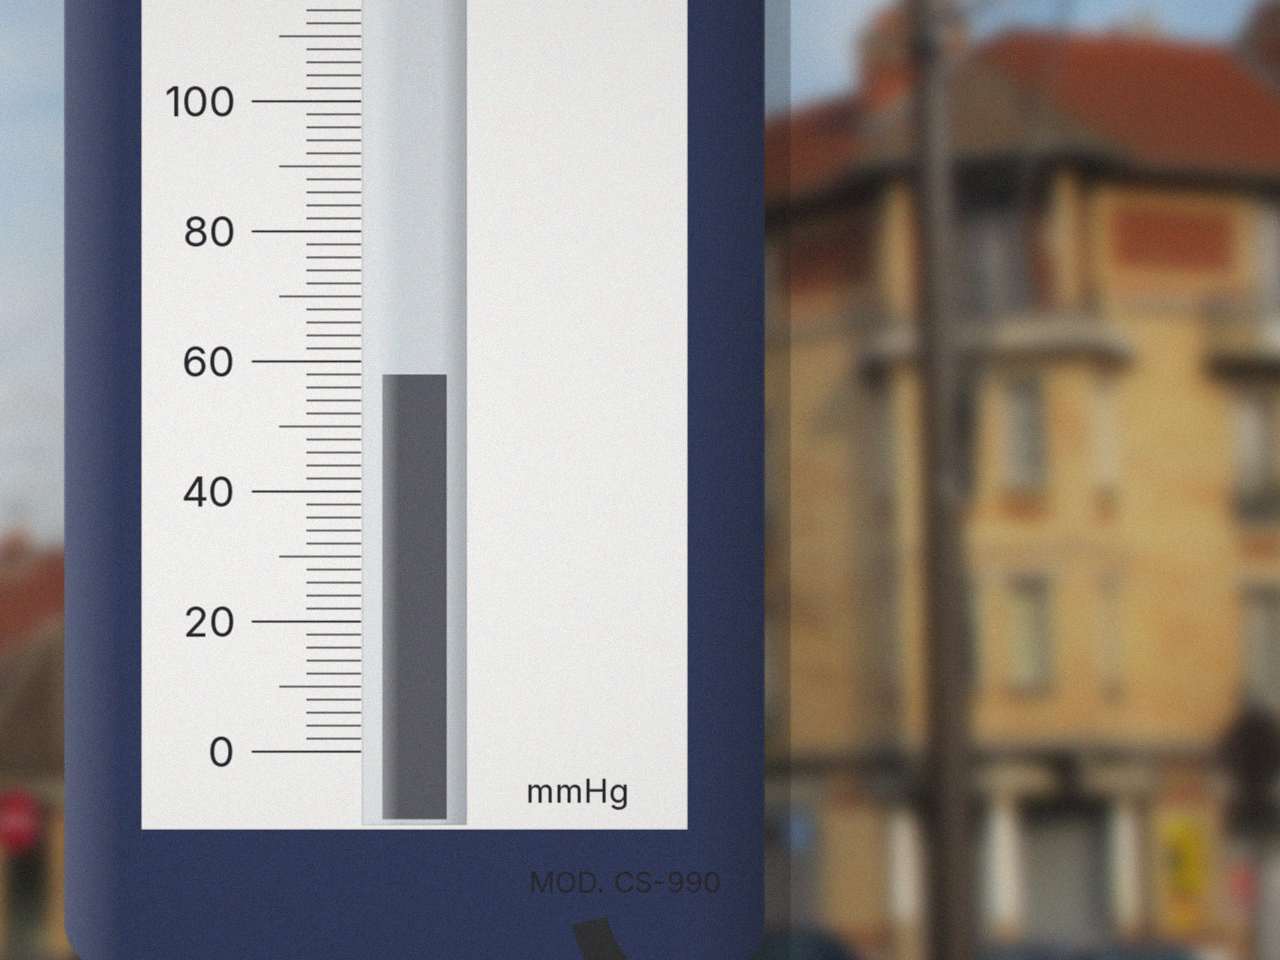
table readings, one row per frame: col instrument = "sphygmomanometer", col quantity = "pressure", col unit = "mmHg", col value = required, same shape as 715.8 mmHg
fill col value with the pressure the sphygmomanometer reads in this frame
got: 58 mmHg
